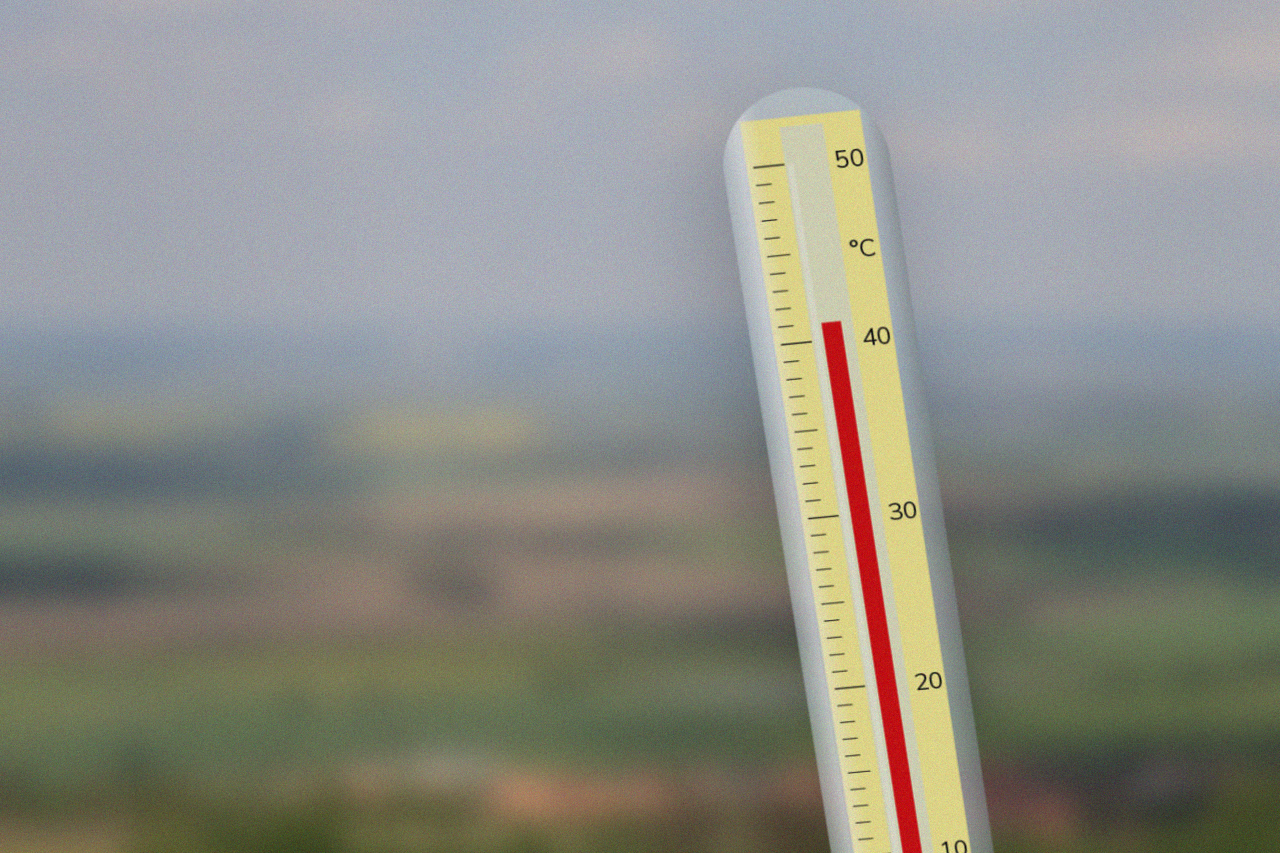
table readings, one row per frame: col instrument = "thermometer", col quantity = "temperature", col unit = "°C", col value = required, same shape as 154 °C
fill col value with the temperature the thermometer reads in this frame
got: 41 °C
